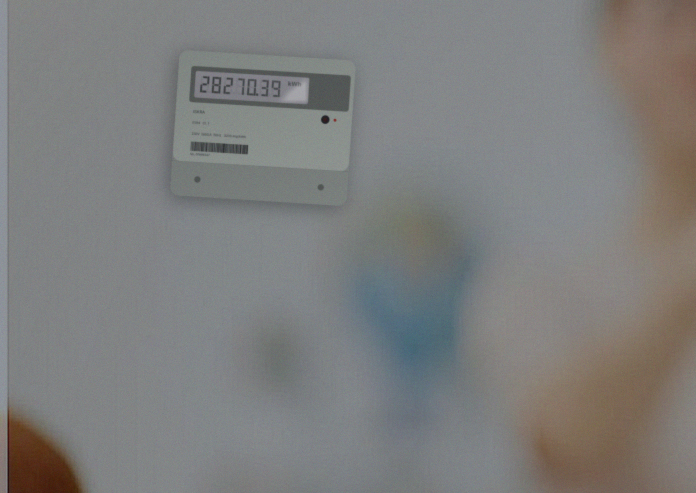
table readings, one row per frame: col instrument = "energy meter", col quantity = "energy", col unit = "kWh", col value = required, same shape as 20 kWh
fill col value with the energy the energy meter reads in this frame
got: 28270.39 kWh
